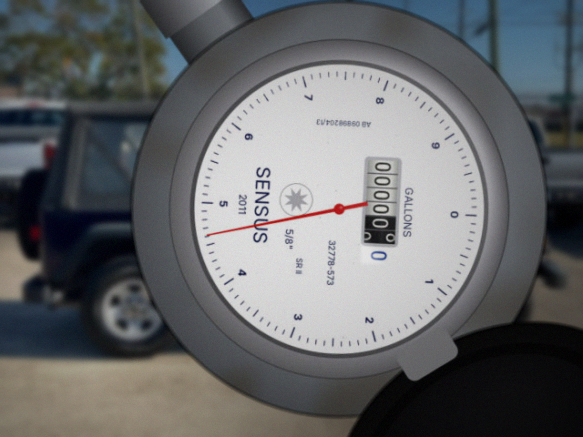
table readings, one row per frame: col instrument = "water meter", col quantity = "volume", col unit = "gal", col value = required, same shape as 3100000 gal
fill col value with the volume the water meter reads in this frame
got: 84.6 gal
